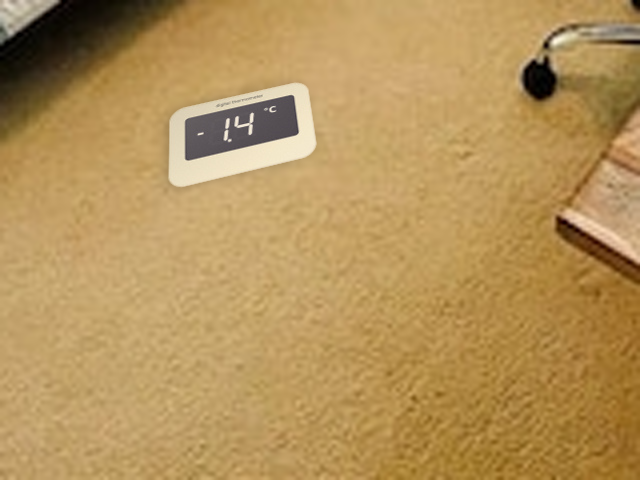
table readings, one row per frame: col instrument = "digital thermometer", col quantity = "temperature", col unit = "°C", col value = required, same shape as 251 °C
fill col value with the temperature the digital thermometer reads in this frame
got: -1.4 °C
